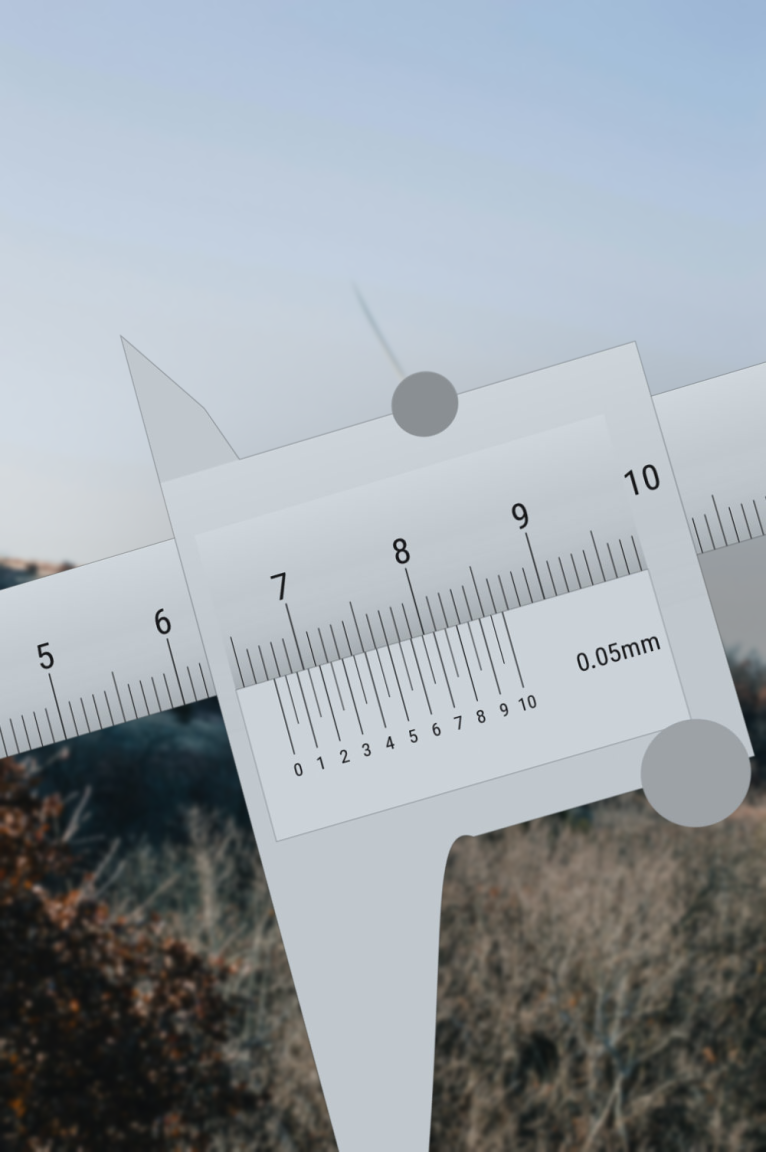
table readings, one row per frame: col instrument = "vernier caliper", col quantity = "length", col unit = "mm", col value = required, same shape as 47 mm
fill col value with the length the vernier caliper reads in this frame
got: 67.5 mm
